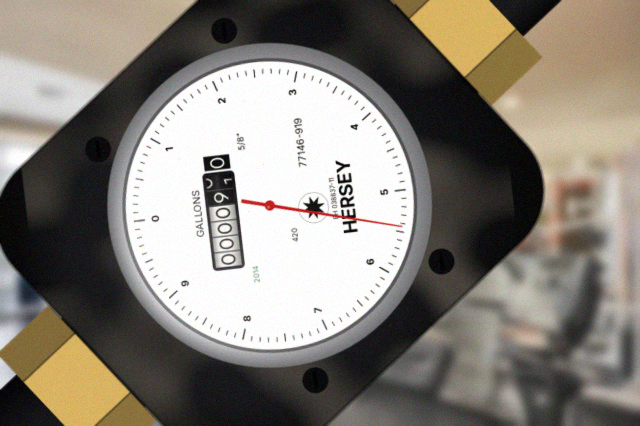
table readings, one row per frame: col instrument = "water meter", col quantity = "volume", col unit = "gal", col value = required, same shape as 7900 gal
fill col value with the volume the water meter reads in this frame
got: 905.4 gal
